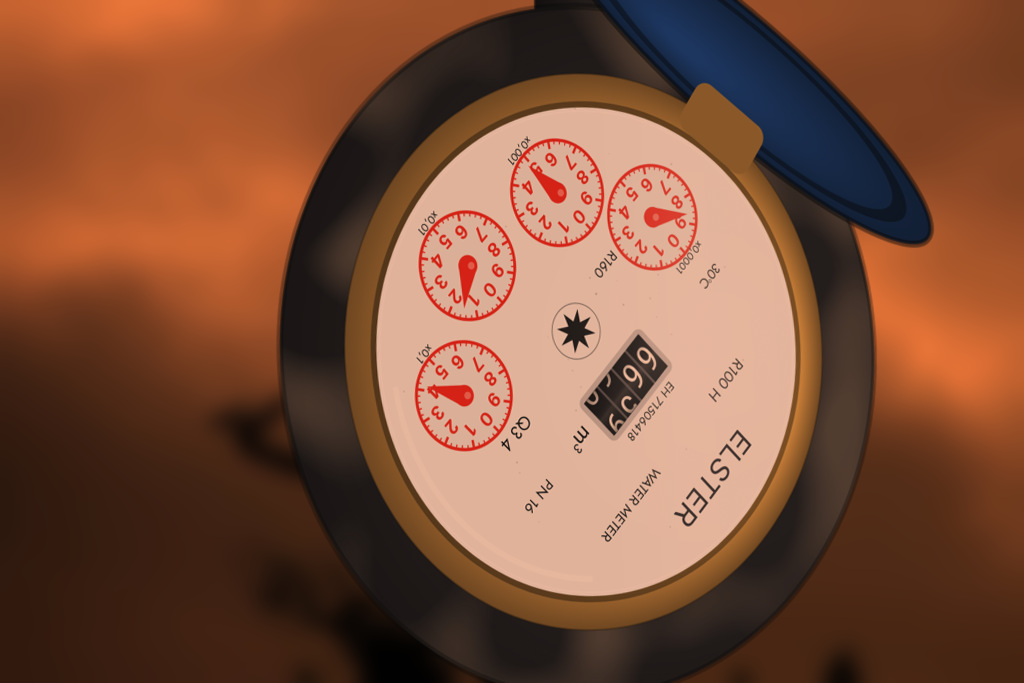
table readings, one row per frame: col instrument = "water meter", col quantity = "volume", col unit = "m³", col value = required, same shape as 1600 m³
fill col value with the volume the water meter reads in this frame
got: 6659.4148 m³
